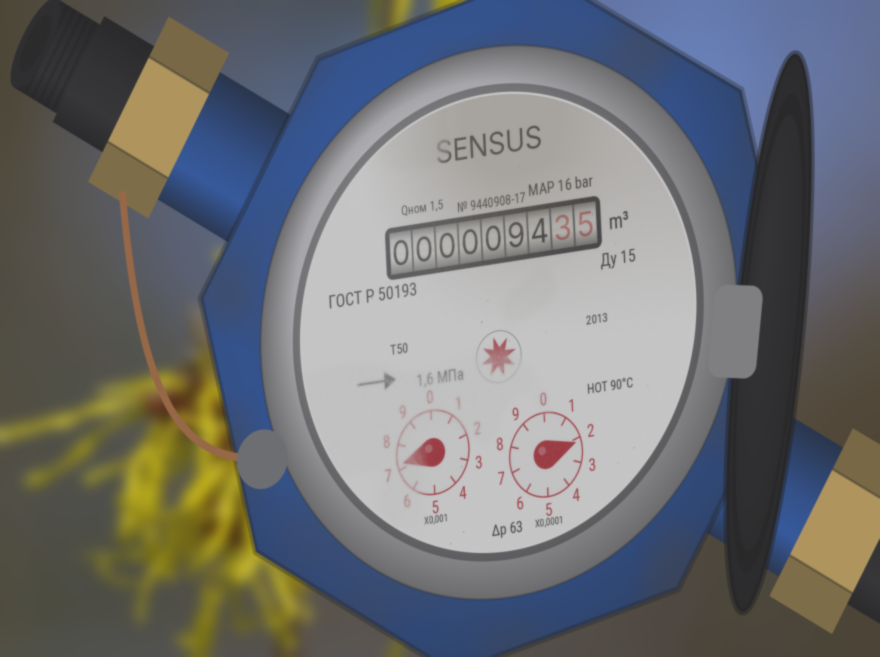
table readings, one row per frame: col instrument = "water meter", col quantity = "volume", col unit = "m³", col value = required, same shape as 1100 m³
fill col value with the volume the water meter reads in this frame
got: 94.3572 m³
